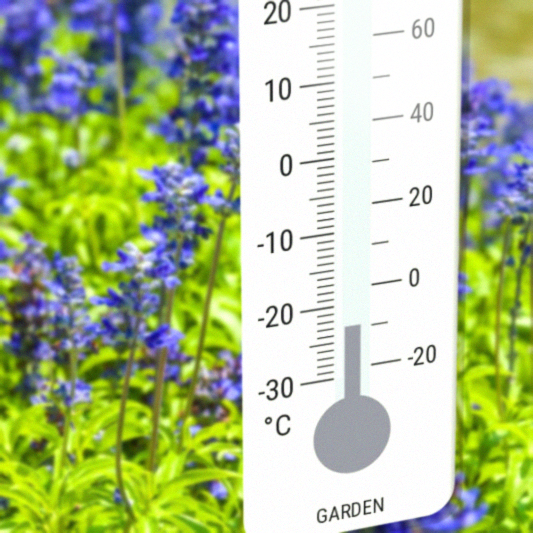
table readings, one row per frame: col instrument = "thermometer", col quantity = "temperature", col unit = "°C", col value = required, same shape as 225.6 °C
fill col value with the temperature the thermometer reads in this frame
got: -23 °C
